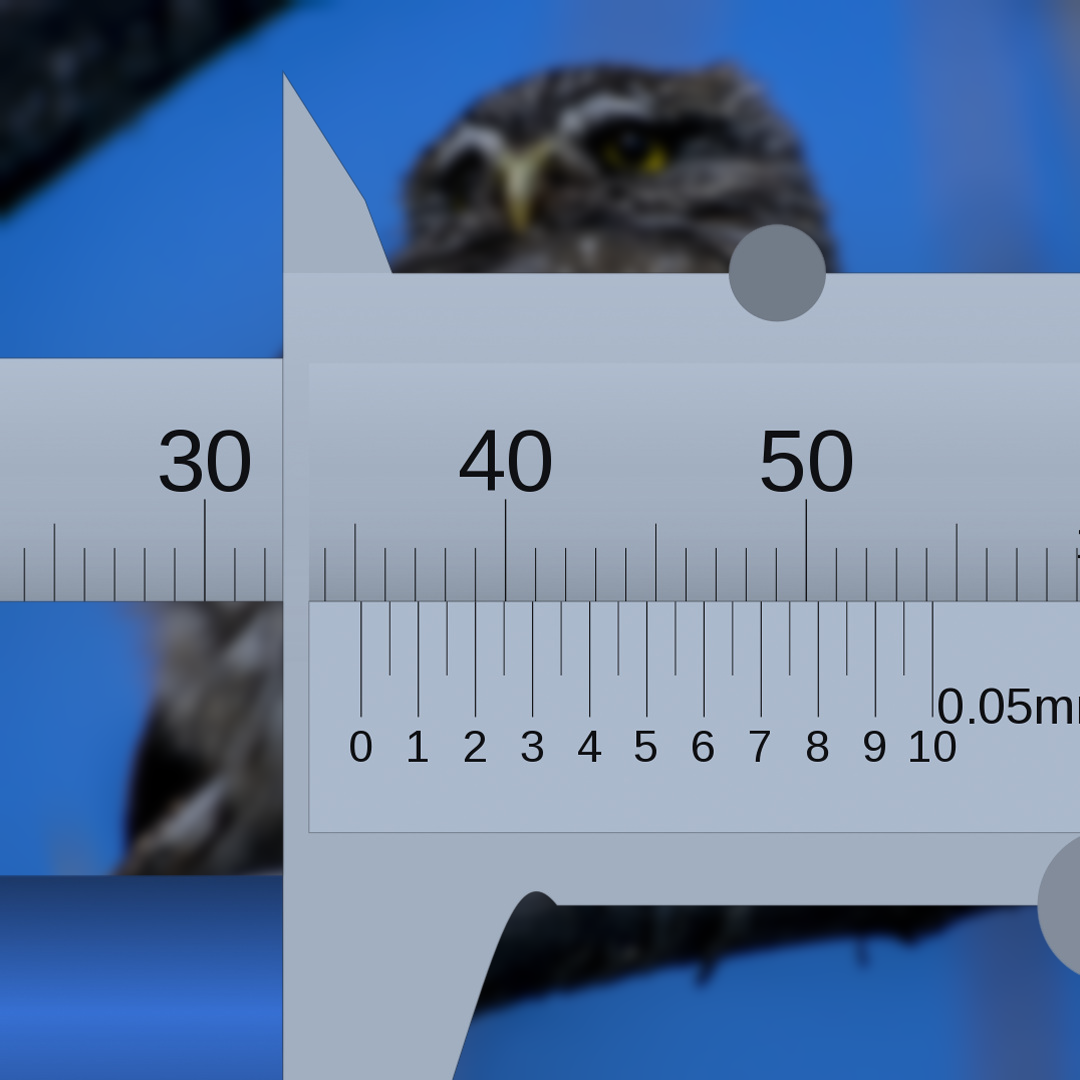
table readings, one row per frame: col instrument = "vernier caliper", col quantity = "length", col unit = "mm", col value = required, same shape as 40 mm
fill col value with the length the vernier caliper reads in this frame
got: 35.20 mm
